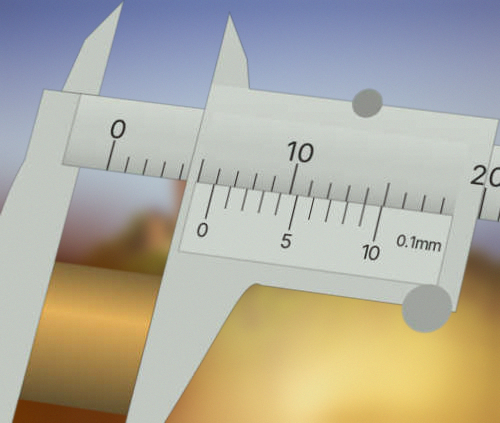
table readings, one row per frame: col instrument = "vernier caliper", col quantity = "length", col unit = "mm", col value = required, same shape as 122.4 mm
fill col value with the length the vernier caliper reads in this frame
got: 5.9 mm
